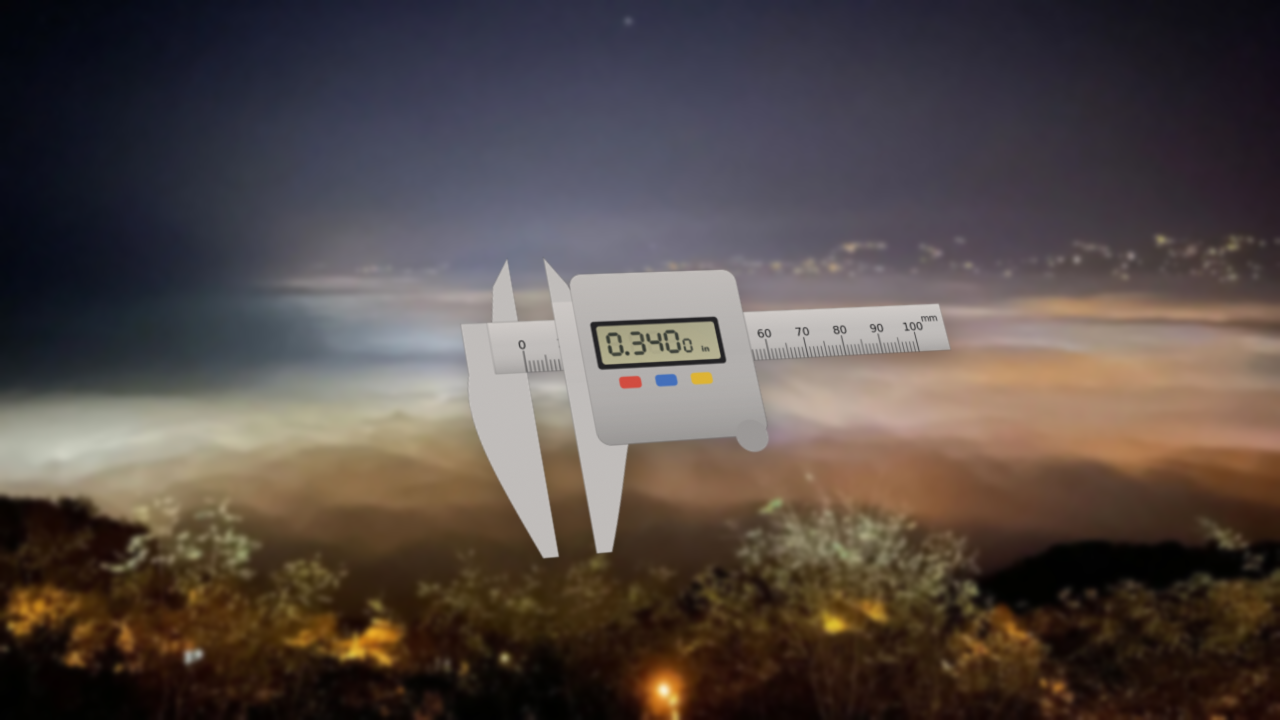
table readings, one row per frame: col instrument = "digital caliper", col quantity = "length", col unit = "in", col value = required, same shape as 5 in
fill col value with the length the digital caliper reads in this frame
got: 0.3400 in
